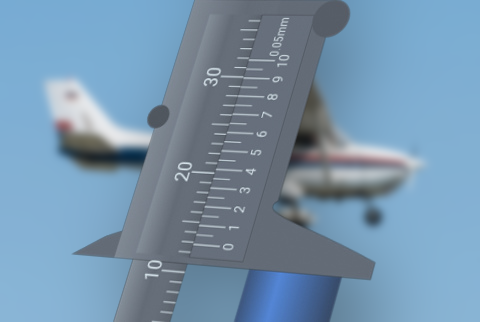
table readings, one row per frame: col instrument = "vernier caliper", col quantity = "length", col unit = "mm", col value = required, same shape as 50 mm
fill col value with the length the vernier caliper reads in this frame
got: 12.8 mm
